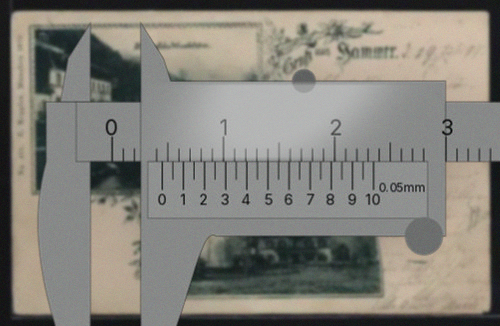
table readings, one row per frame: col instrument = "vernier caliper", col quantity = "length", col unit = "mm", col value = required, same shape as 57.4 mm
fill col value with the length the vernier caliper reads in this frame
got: 4.5 mm
